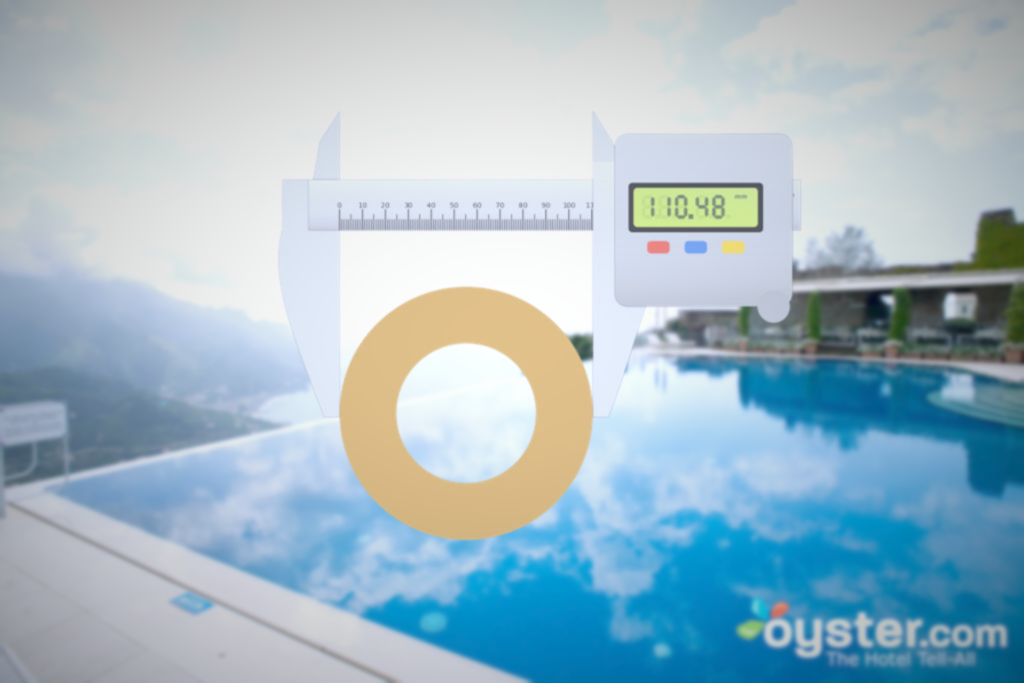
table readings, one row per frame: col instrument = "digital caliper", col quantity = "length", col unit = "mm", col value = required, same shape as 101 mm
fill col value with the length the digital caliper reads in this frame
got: 110.48 mm
